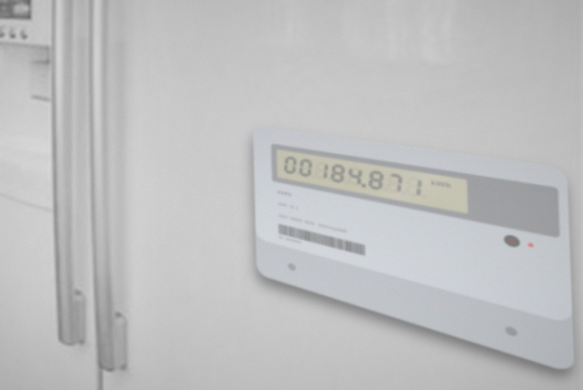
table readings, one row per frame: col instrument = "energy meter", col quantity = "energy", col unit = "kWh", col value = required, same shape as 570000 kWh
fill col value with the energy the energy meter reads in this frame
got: 184.871 kWh
